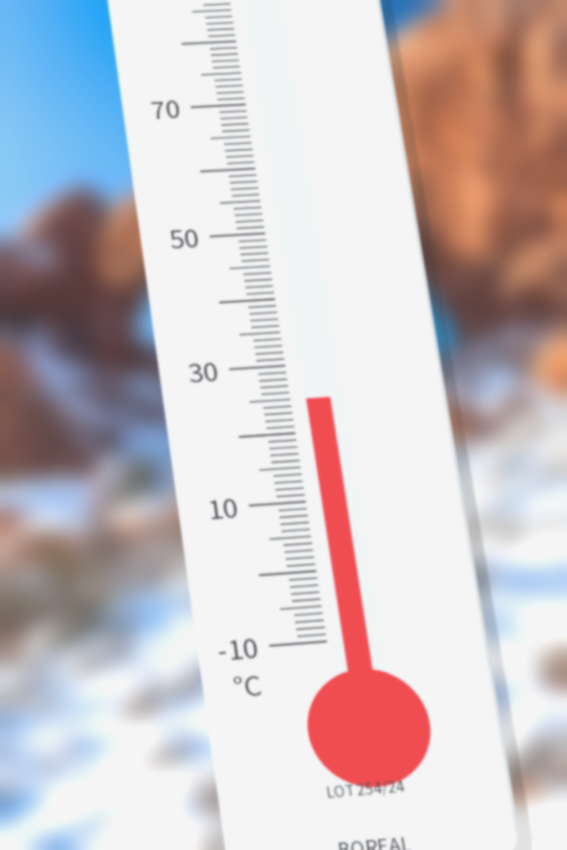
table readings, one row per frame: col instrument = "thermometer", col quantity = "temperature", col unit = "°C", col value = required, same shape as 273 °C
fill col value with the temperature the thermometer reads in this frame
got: 25 °C
